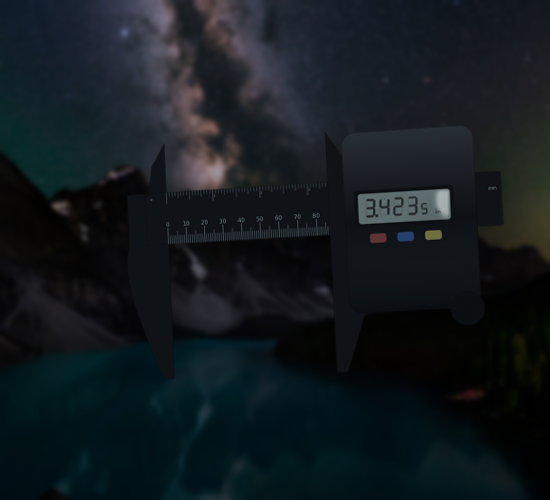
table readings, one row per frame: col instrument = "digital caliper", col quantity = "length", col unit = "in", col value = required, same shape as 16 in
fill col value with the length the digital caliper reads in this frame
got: 3.4235 in
